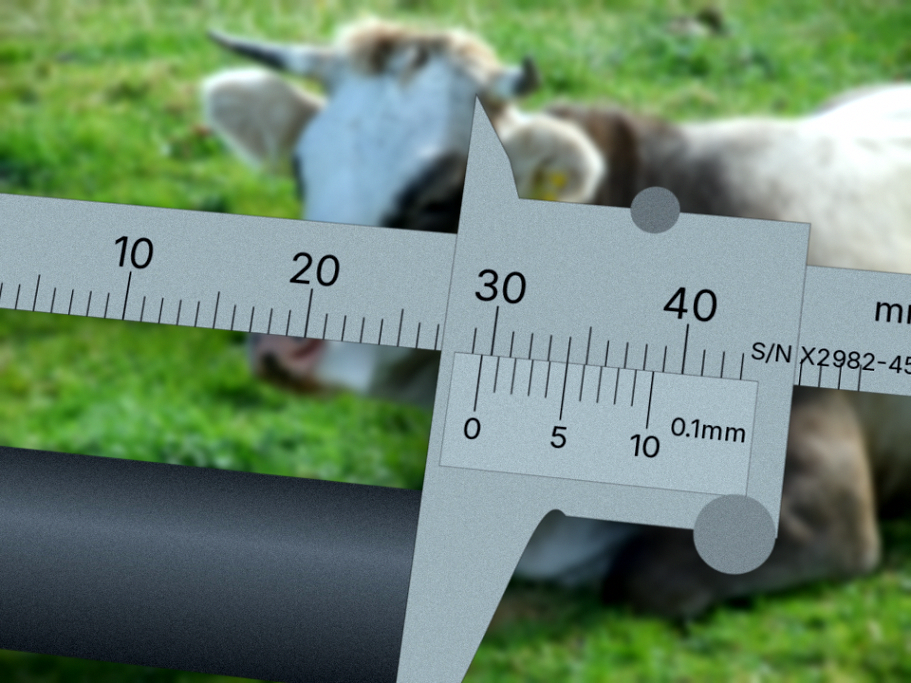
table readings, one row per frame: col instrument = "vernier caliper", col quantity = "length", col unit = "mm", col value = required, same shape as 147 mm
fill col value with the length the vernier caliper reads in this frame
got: 29.5 mm
